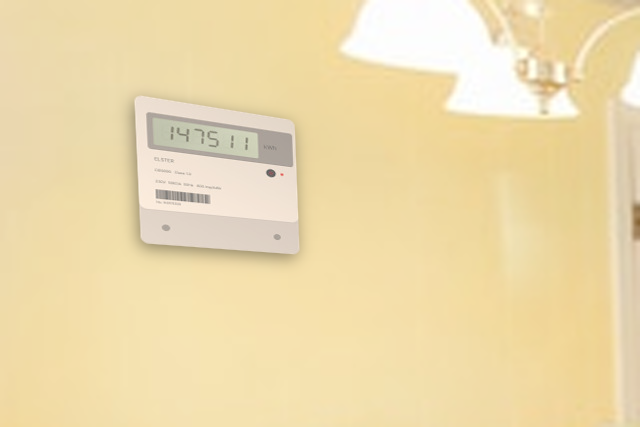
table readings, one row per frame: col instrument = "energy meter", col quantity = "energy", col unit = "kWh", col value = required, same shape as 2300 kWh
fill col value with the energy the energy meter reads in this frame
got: 147511 kWh
